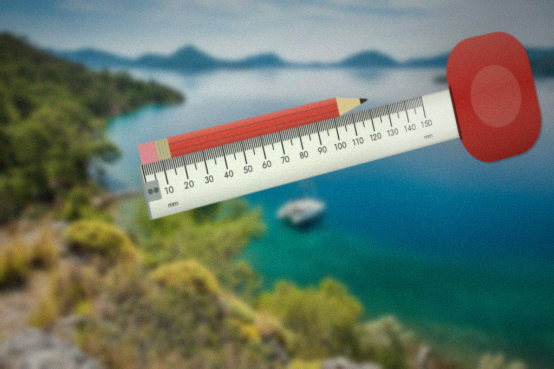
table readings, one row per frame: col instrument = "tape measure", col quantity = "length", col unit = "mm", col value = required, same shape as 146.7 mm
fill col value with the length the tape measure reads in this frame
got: 120 mm
